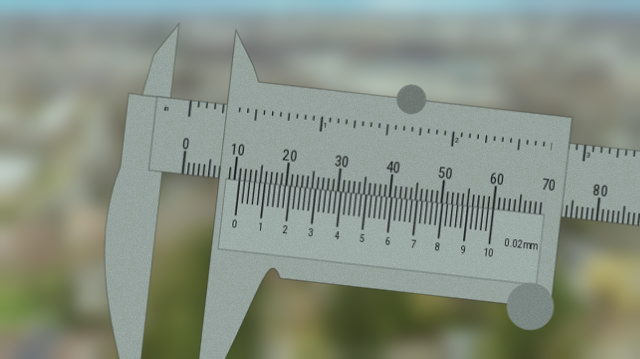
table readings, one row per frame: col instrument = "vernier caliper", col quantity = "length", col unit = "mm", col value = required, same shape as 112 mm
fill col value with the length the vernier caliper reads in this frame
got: 11.0 mm
